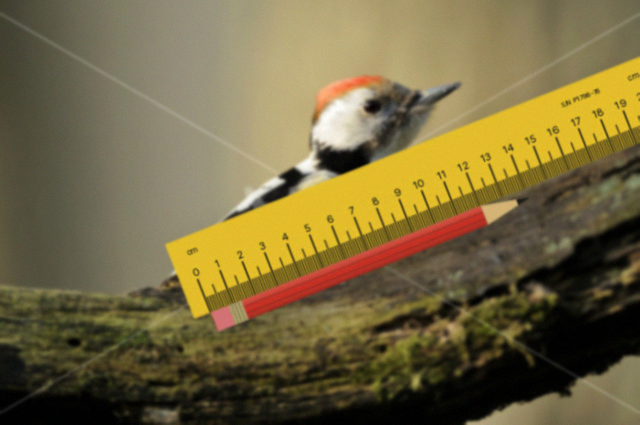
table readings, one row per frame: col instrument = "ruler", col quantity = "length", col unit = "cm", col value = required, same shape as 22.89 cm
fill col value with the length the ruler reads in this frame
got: 14 cm
